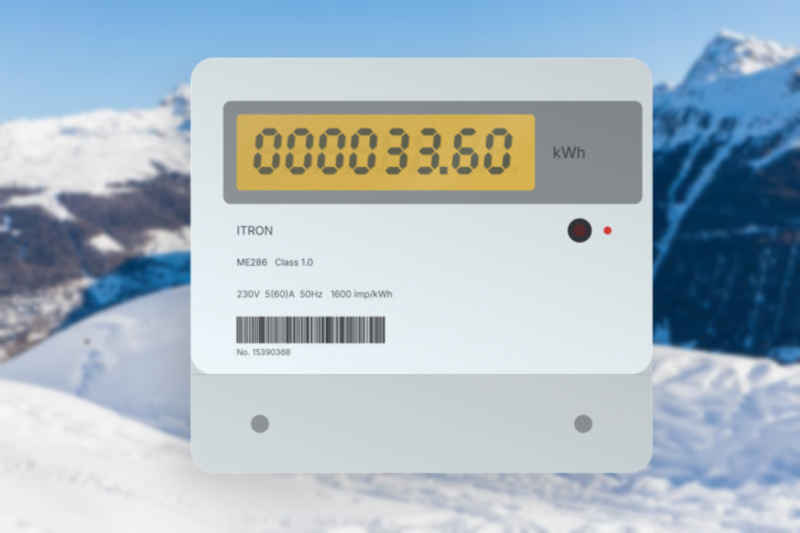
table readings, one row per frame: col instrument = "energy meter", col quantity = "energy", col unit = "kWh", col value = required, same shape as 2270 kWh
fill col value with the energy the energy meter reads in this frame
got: 33.60 kWh
